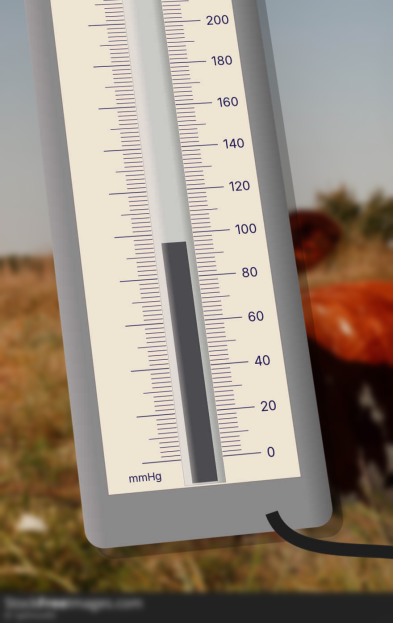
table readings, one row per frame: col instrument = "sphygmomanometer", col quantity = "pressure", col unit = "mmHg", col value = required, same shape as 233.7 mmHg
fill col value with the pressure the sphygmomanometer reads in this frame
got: 96 mmHg
